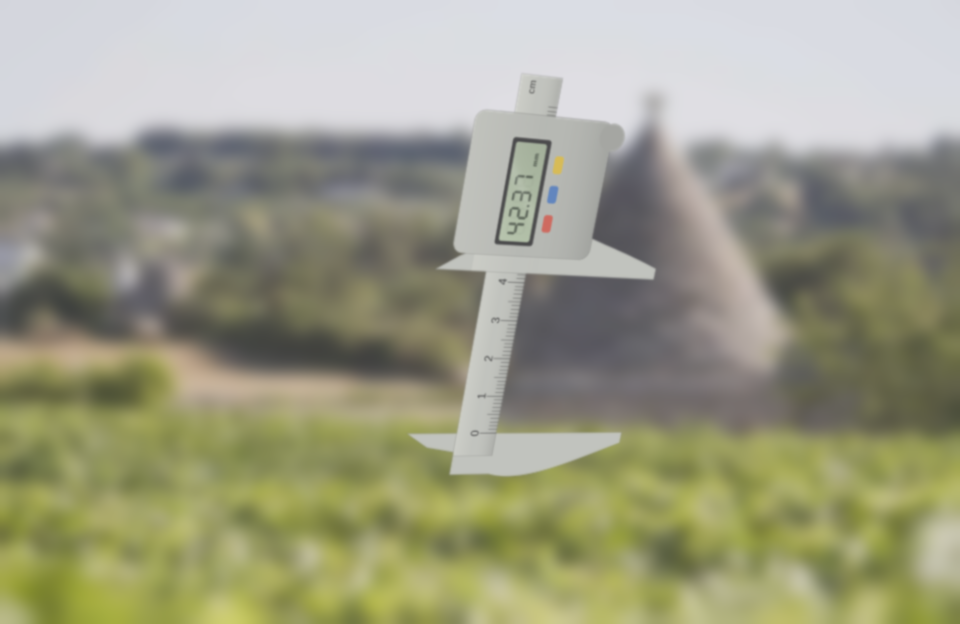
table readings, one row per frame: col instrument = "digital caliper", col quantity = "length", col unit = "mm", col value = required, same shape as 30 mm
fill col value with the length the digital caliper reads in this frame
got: 42.37 mm
